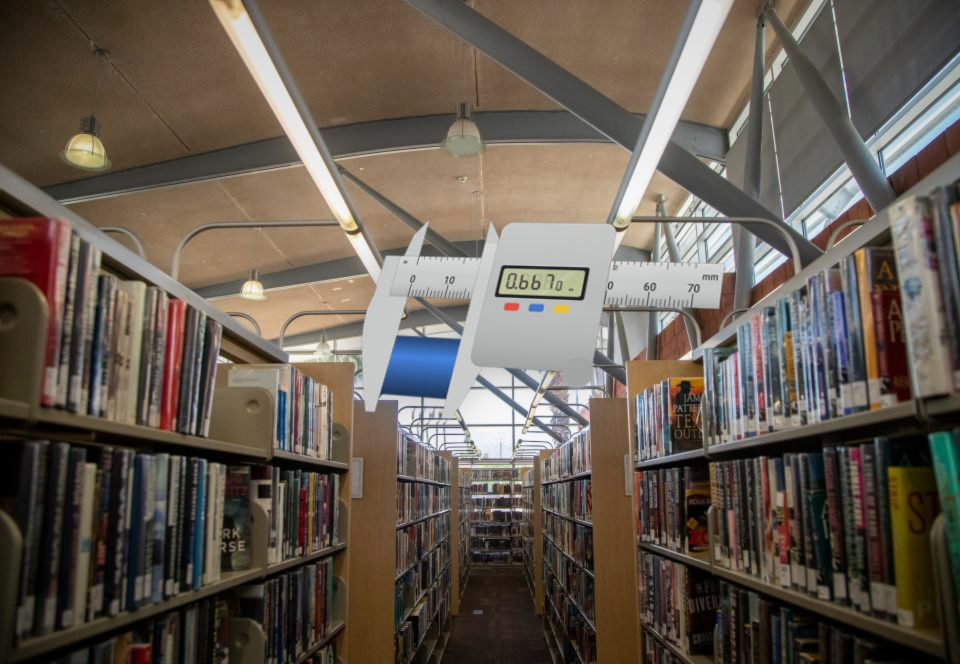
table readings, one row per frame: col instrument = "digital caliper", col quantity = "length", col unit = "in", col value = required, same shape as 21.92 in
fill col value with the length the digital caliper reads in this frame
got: 0.6670 in
